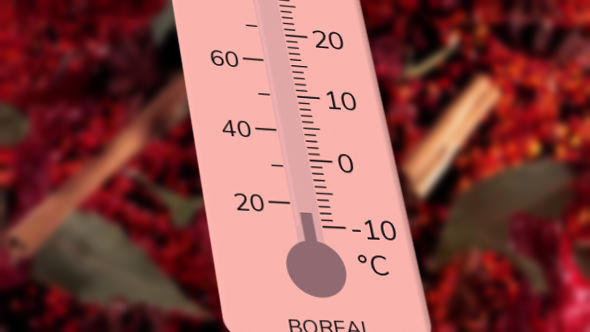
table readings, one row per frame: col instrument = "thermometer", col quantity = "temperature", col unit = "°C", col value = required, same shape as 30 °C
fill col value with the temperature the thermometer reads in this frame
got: -8 °C
